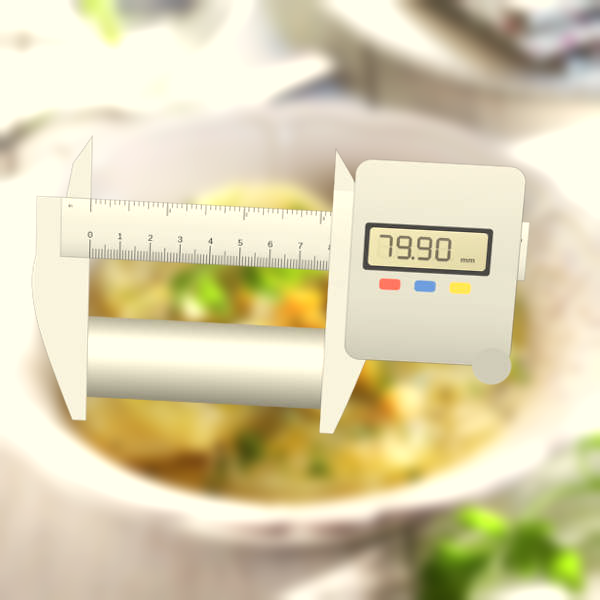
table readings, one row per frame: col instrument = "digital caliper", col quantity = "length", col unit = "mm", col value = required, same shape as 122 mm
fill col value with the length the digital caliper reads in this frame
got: 79.90 mm
